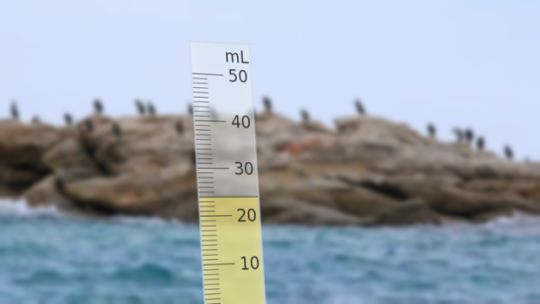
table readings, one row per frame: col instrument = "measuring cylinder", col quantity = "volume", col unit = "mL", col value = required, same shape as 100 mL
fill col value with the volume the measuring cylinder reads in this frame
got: 24 mL
